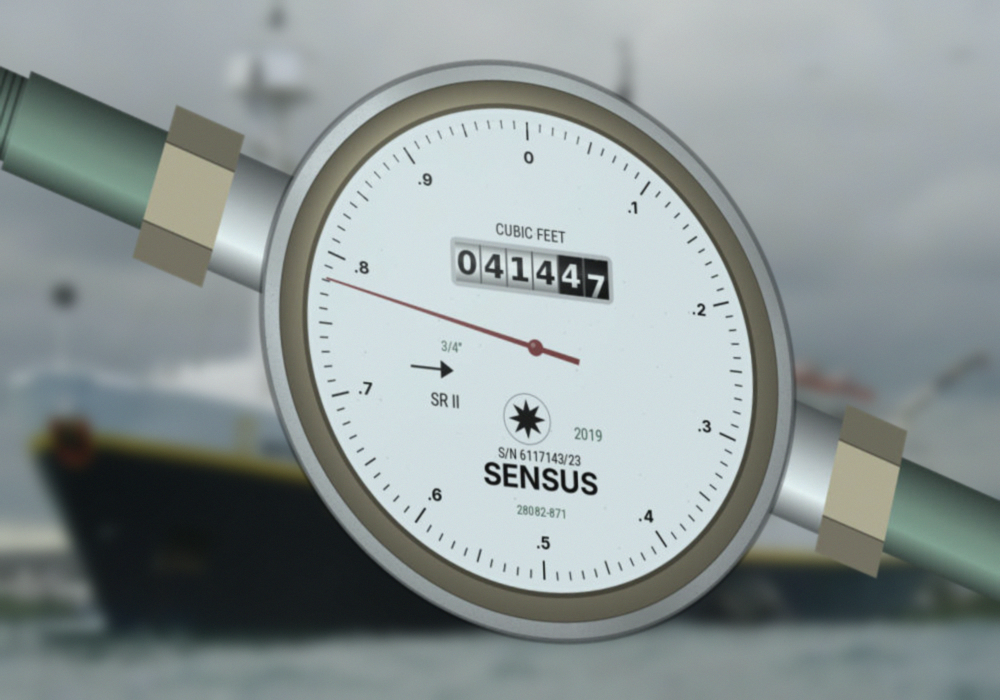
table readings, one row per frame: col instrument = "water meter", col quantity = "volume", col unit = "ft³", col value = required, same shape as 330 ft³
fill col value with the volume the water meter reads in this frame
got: 41446.78 ft³
